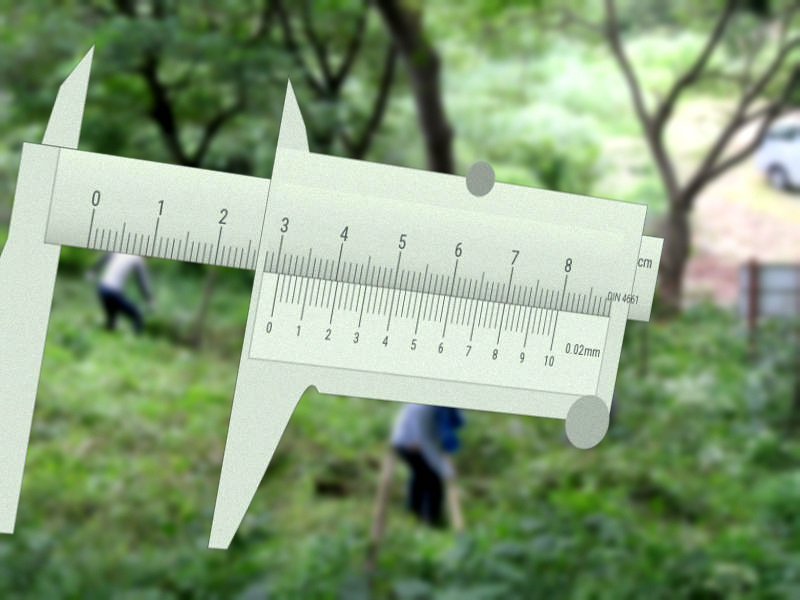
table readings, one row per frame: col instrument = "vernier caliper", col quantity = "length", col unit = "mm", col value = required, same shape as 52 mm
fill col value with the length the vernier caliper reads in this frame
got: 30.5 mm
